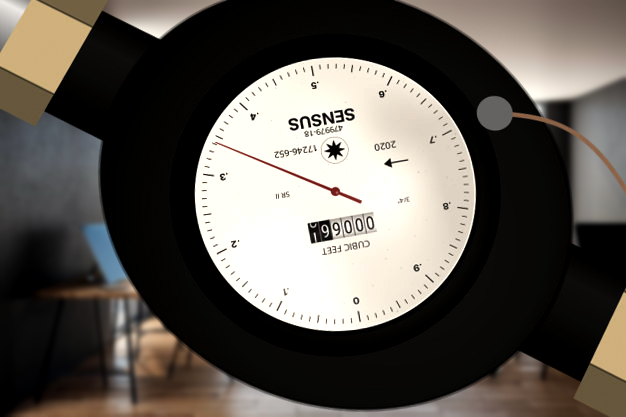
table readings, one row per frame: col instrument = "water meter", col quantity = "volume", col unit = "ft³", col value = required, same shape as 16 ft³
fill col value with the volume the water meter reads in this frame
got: 661.34 ft³
